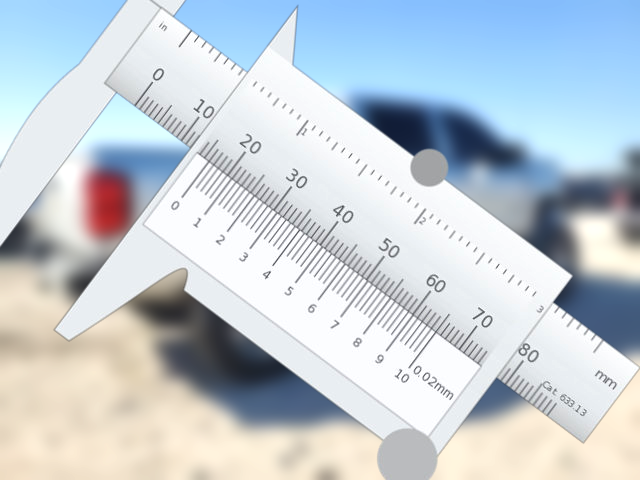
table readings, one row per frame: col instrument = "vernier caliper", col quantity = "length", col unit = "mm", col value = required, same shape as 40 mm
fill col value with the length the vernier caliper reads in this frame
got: 16.0 mm
